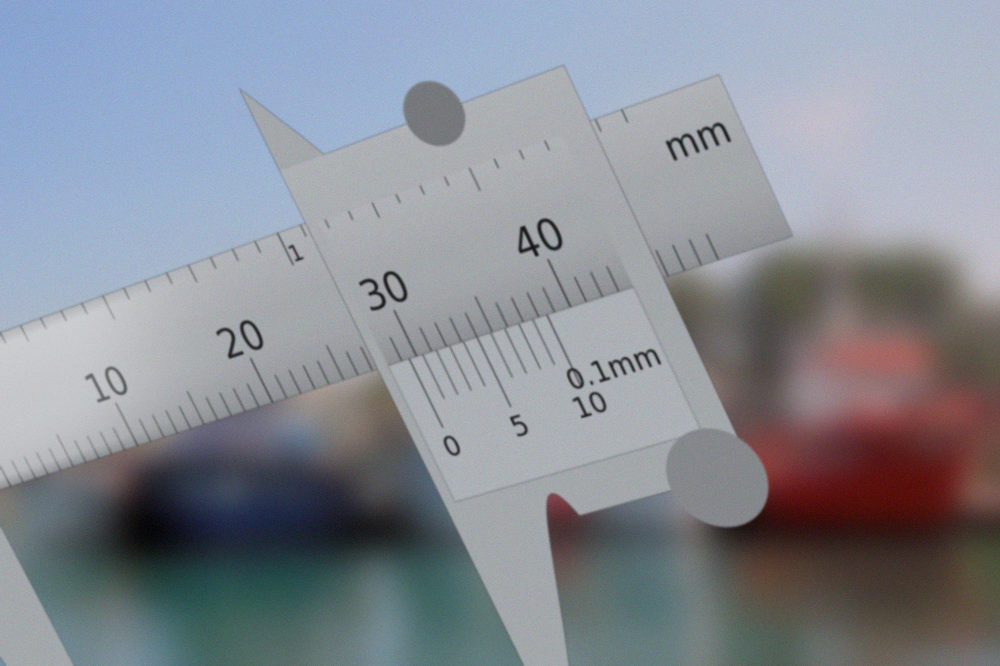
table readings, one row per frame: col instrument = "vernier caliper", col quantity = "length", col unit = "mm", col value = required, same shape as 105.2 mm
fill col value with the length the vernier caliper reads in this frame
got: 29.5 mm
